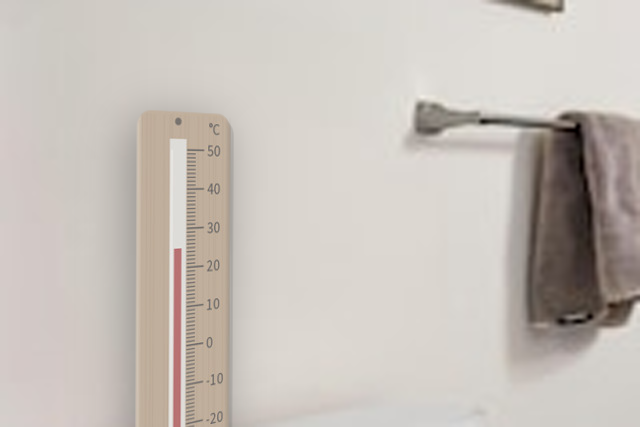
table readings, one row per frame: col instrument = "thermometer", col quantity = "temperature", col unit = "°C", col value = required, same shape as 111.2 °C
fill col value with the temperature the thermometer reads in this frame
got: 25 °C
